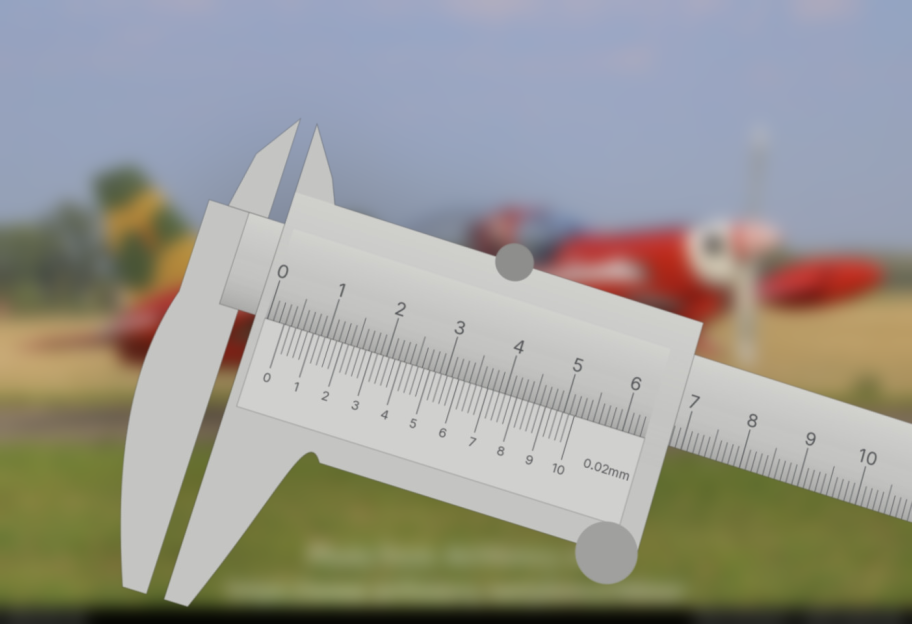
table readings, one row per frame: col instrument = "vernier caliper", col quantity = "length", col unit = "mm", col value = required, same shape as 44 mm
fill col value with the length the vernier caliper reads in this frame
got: 2.8 mm
